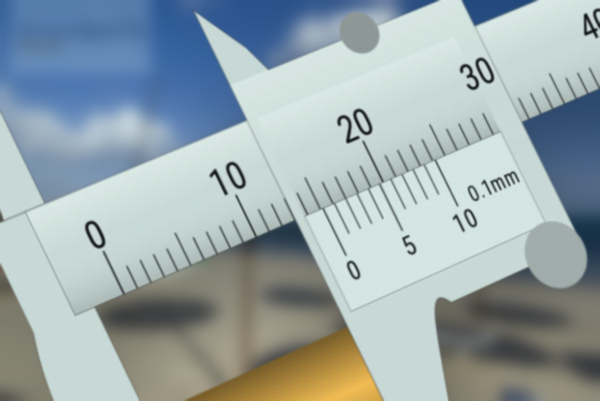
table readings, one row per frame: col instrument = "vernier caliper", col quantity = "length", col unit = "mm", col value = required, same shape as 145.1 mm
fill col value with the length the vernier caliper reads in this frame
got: 15.2 mm
